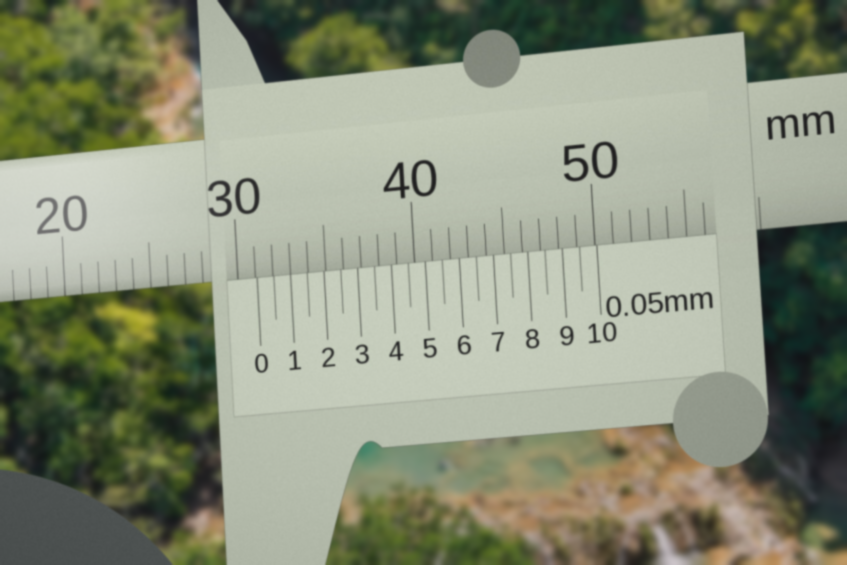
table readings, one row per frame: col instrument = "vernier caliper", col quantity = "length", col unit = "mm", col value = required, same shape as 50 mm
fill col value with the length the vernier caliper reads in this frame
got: 31.1 mm
